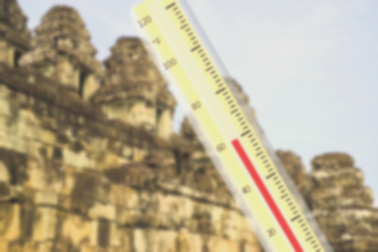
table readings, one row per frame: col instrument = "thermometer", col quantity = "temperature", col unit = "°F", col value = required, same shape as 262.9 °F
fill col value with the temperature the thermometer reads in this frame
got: 60 °F
